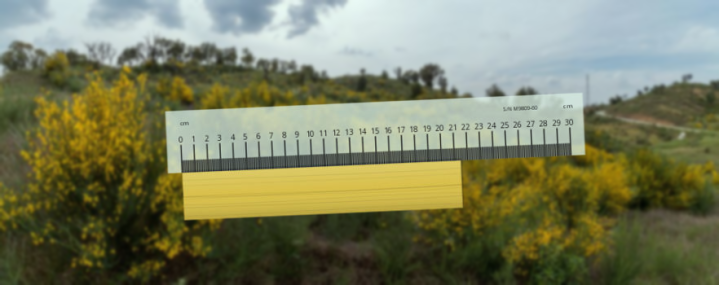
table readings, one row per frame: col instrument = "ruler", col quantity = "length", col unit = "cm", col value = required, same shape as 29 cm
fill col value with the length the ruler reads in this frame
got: 21.5 cm
